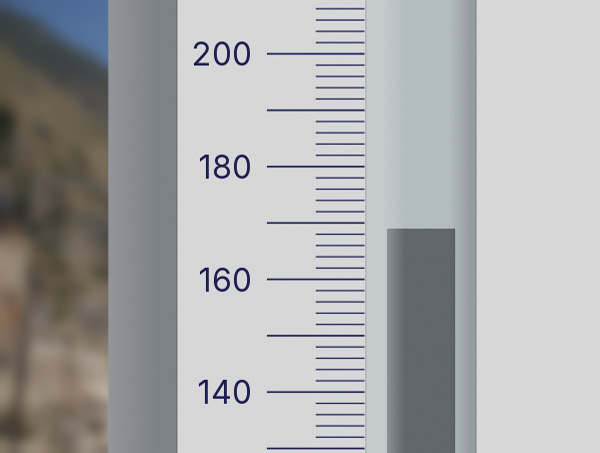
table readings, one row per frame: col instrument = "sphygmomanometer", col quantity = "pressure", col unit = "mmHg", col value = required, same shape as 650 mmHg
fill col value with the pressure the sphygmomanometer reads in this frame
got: 169 mmHg
